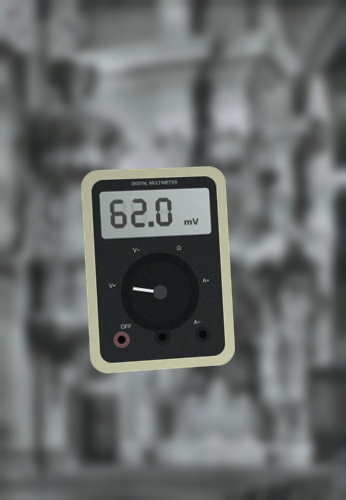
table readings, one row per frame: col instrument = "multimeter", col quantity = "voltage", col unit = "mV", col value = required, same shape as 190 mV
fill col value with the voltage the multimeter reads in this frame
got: 62.0 mV
